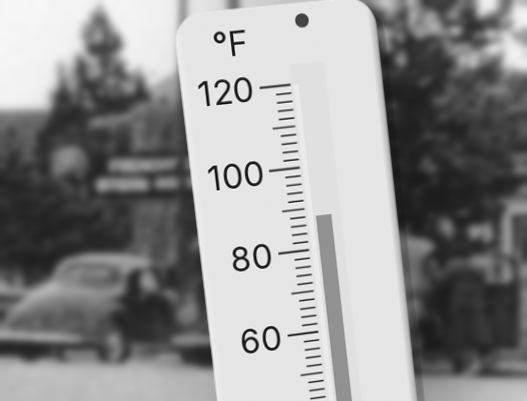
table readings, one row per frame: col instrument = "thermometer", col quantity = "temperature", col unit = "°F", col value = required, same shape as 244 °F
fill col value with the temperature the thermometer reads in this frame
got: 88 °F
